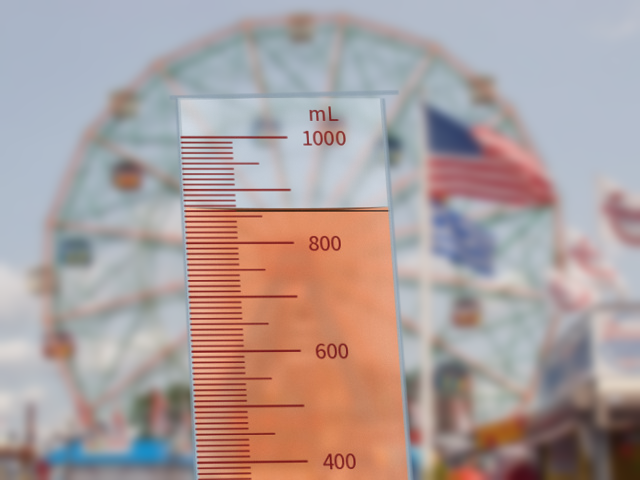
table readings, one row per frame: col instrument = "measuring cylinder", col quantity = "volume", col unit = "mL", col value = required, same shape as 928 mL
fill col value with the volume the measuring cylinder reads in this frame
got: 860 mL
